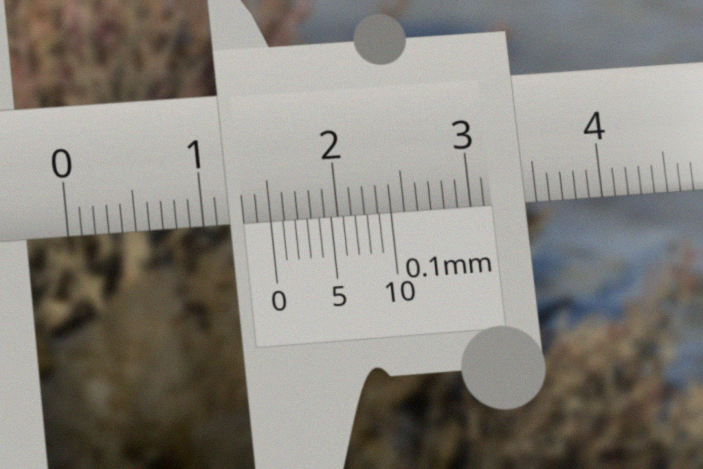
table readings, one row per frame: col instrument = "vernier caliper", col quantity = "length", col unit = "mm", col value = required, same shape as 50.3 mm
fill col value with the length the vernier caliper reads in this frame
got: 15.0 mm
